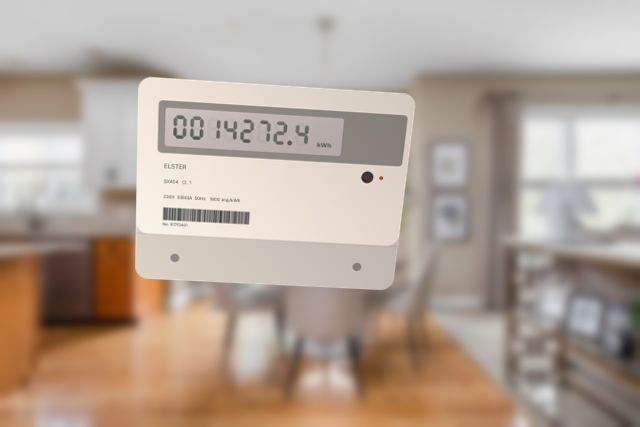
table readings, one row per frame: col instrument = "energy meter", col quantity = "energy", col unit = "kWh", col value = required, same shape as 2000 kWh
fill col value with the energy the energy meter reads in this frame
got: 14272.4 kWh
